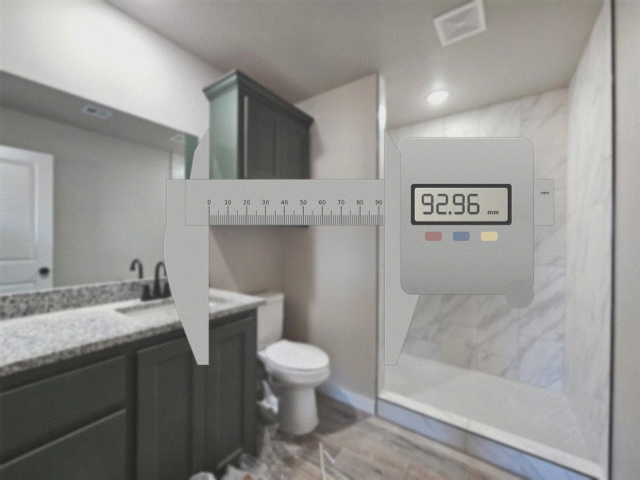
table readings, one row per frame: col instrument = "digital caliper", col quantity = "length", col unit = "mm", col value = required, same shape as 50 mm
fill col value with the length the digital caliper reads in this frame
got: 92.96 mm
